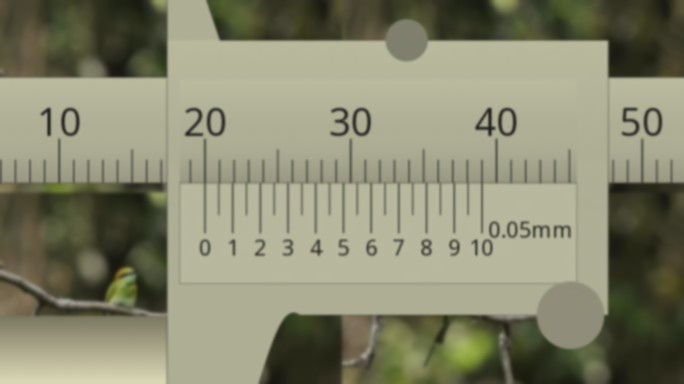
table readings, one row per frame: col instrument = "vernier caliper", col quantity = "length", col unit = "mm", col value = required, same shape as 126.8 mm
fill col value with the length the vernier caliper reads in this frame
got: 20.0 mm
